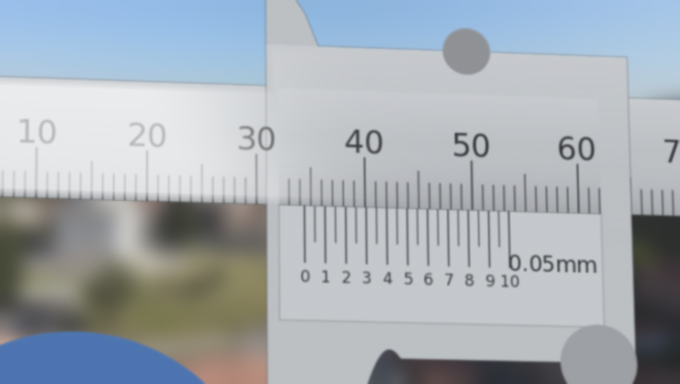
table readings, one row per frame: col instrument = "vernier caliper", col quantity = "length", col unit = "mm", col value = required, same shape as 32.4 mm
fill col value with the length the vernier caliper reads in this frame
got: 34.4 mm
